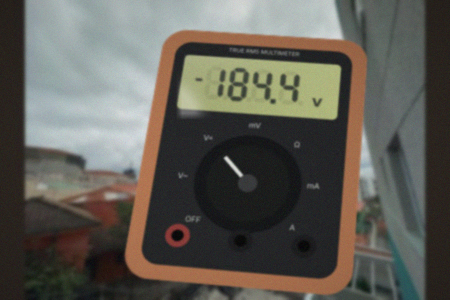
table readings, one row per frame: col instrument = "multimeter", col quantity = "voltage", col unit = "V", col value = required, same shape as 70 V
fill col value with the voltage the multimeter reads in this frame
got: -184.4 V
